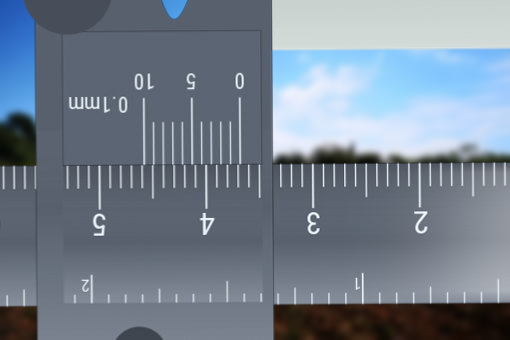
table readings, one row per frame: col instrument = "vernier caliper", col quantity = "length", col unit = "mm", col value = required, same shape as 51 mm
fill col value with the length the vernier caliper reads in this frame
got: 36.8 mm
